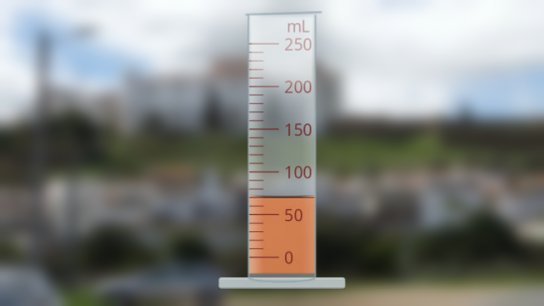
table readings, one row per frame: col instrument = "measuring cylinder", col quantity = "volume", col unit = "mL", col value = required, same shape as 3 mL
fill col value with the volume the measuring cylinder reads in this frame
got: 70 mL
